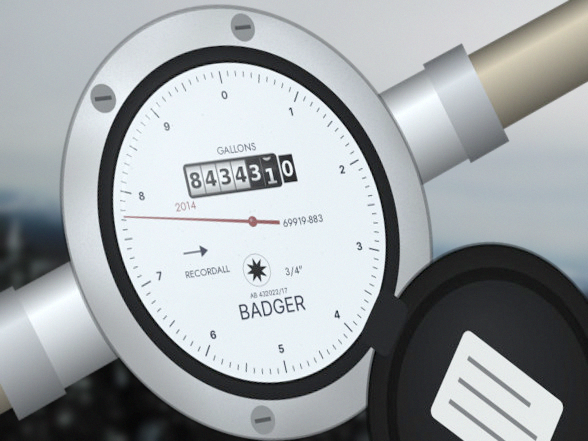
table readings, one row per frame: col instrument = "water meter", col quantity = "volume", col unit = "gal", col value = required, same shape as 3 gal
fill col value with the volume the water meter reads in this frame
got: 8434307.7 gal
